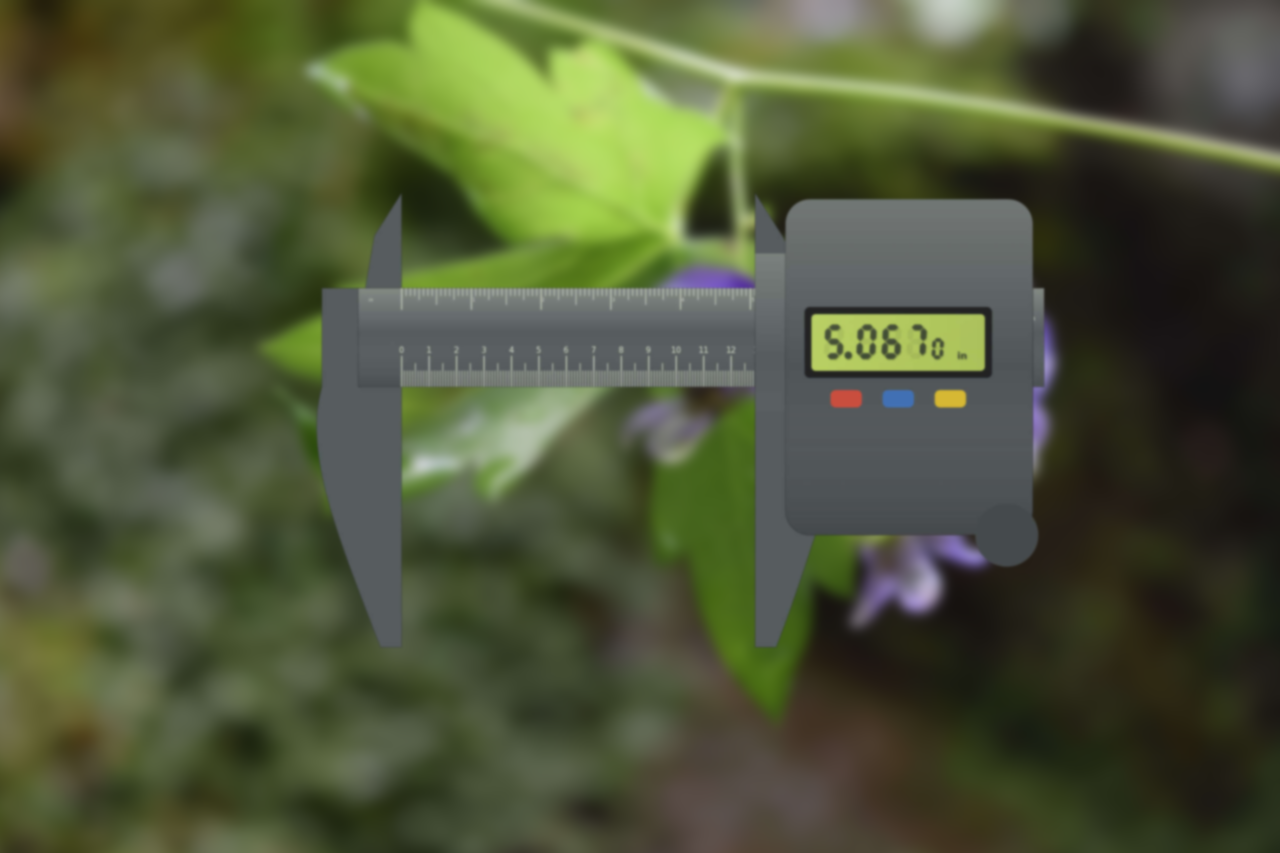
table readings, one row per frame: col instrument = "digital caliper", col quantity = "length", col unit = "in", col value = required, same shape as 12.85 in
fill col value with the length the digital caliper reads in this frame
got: 5.0670 in
